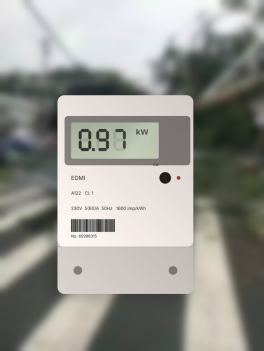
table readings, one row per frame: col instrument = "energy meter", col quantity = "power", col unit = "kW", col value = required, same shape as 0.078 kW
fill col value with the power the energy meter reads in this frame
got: 0.97 kW
